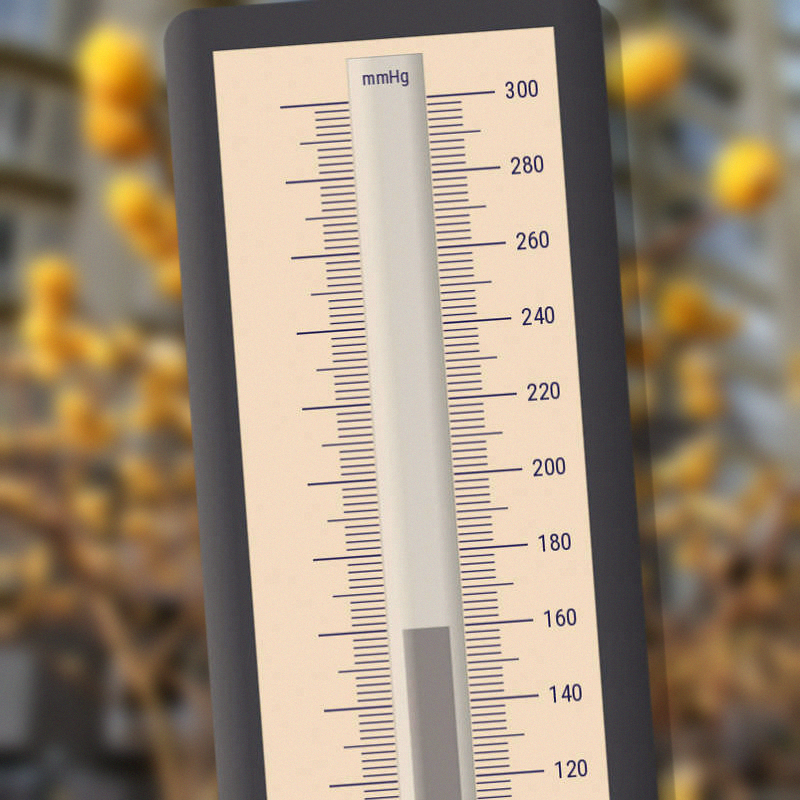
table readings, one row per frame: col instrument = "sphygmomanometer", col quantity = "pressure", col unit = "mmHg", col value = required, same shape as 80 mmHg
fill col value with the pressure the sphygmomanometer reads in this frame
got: 160 mmHg
